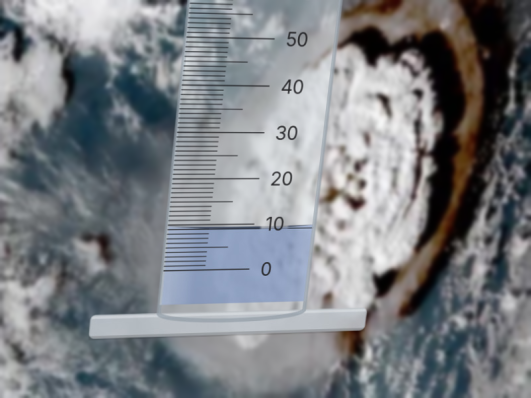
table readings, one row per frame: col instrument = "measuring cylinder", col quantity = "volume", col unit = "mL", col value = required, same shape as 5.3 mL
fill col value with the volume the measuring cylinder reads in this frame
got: 9 mL
